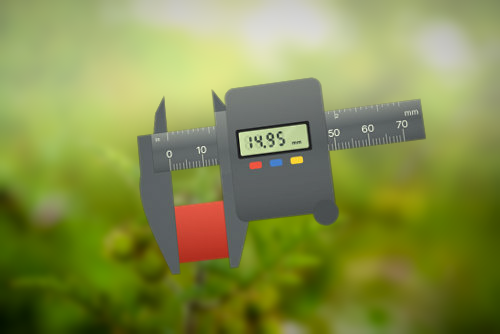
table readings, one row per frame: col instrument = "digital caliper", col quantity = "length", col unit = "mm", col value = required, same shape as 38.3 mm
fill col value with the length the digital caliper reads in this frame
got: 14.95 mm
